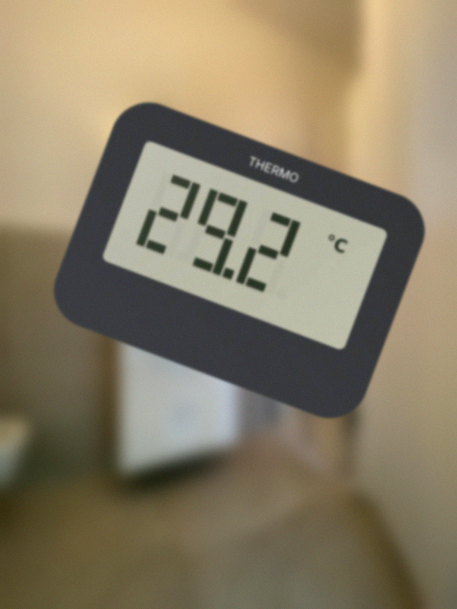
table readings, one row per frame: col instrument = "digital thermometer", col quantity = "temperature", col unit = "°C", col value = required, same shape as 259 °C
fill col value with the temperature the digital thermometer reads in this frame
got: 29.2 °C
